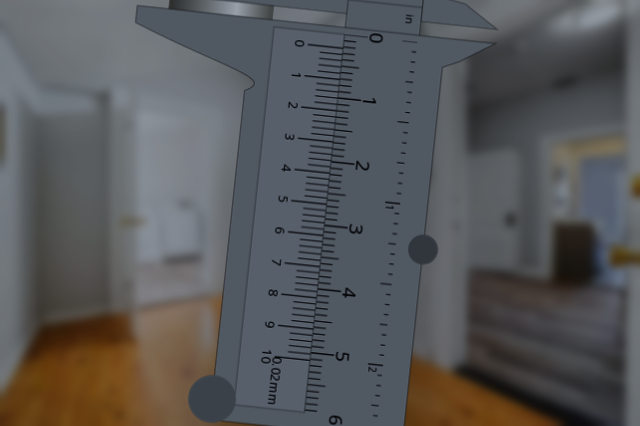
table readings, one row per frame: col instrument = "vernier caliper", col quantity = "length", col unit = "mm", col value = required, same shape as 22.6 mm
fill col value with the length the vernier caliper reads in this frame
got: 2.2 mm
